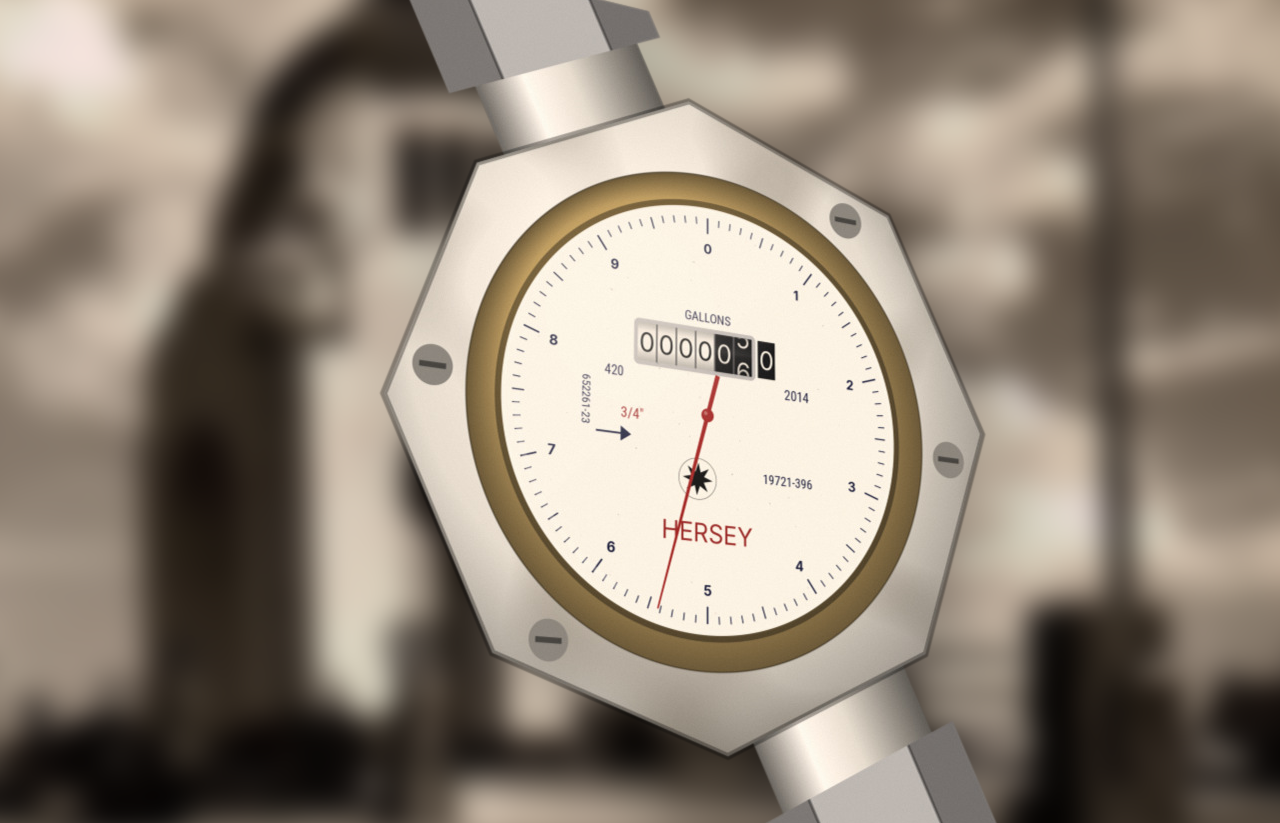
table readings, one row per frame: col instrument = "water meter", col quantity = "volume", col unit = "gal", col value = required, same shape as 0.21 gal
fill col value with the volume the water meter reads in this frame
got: 55.4 gal
